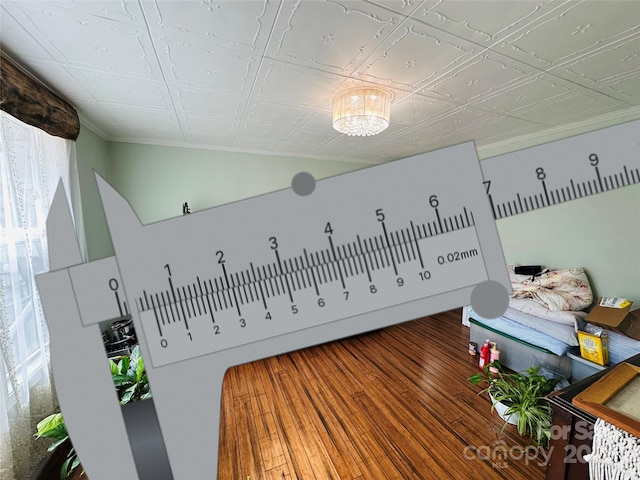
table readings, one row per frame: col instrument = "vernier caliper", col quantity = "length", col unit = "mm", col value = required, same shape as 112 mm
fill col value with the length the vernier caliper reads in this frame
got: 6.0 mm
